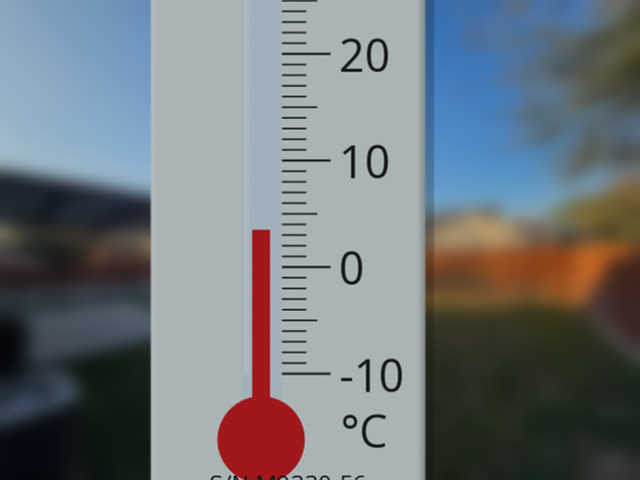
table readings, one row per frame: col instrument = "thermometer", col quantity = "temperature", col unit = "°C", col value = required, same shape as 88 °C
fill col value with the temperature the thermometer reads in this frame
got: 3.5 °C
